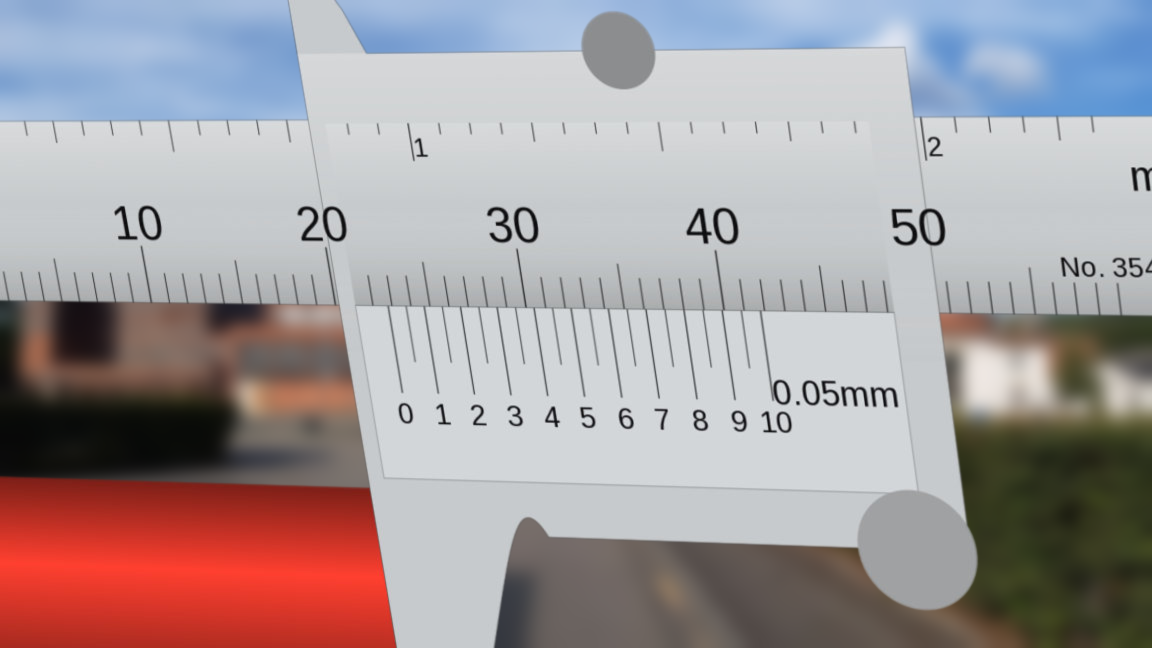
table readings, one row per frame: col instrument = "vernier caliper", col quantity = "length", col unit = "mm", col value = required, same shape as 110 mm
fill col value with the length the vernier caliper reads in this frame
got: 22.8 mm
